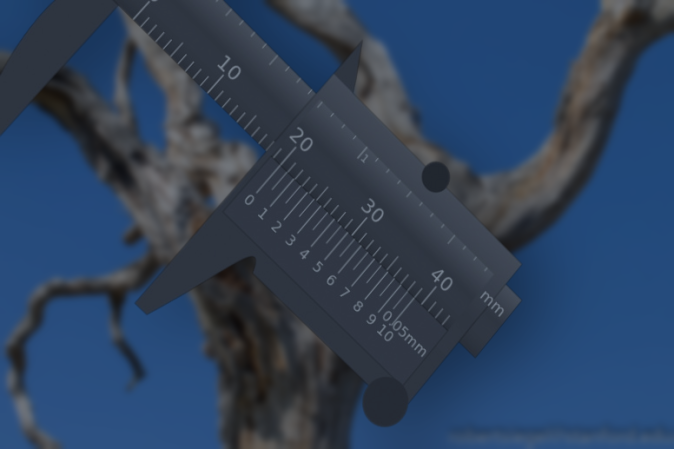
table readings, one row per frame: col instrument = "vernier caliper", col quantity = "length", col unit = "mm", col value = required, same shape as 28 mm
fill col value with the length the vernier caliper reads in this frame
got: 20.0 mm
